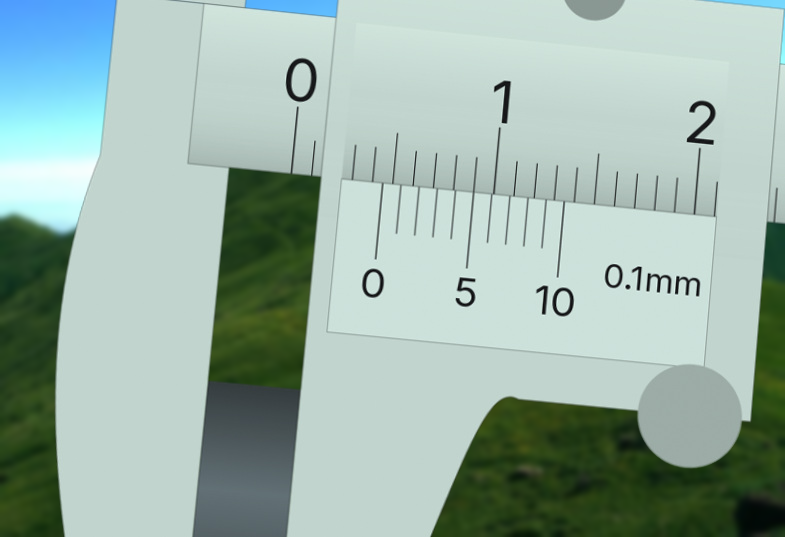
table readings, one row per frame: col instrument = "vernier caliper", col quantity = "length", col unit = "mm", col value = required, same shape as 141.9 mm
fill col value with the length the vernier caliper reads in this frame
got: 4.5 mm
